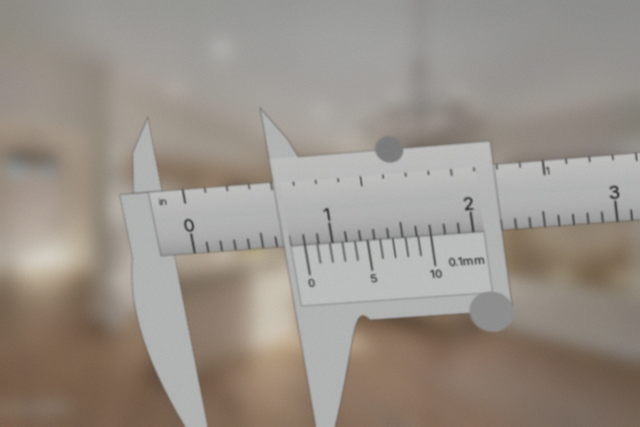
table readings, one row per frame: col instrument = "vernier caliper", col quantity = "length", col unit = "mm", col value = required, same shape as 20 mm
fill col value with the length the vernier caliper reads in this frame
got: 8.0 mm
